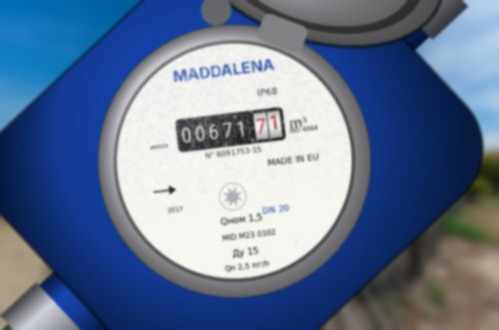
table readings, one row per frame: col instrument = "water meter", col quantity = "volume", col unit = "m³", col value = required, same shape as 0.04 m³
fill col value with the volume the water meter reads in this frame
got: 671.71 m³
